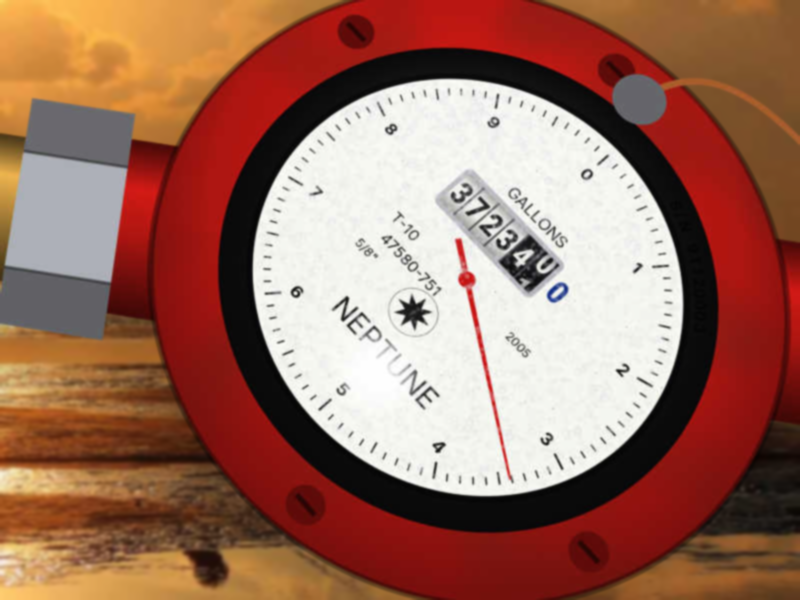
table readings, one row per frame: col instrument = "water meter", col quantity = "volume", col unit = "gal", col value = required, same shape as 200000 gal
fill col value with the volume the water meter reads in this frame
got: 3723403.4 gal
